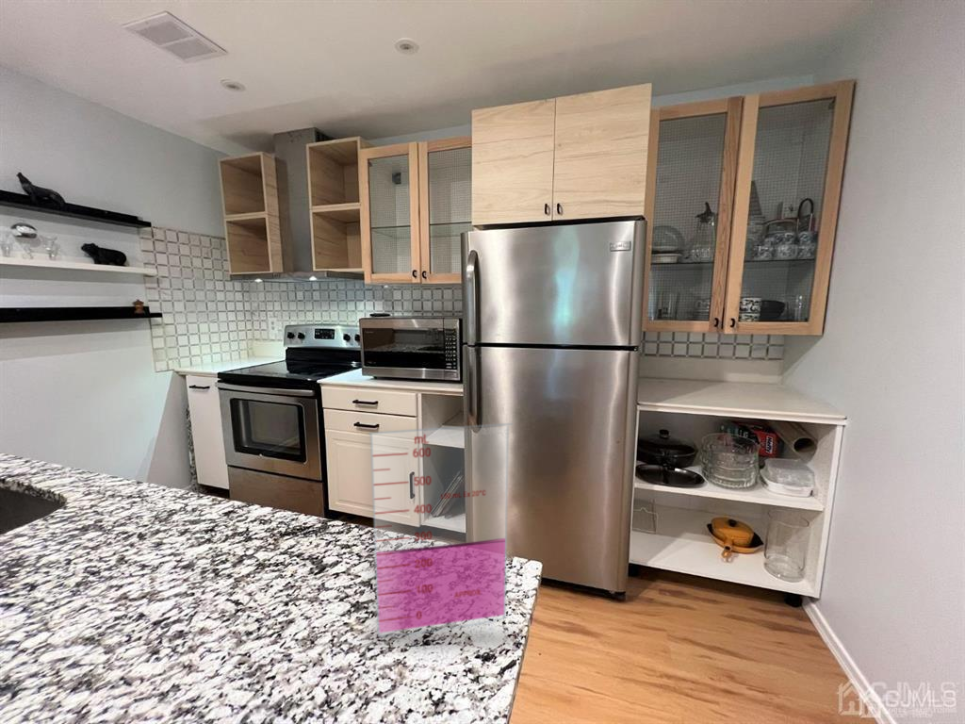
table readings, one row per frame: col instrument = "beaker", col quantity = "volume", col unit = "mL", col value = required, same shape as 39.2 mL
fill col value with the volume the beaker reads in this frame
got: 250 mL
